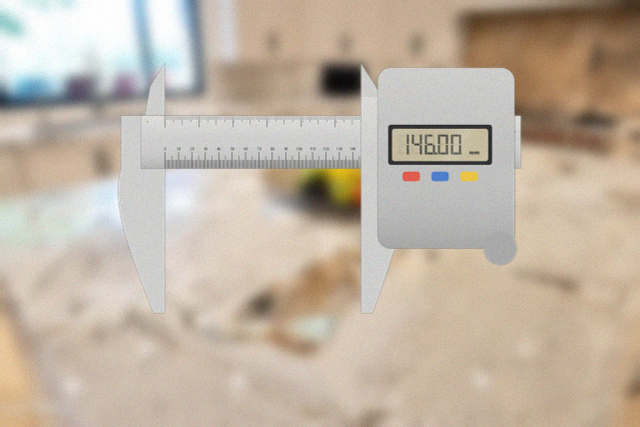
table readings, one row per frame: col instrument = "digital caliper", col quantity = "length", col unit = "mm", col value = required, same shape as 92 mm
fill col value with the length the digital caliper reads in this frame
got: 146.00 mm
